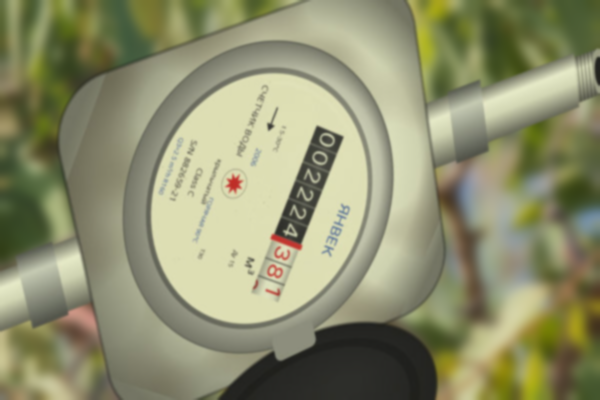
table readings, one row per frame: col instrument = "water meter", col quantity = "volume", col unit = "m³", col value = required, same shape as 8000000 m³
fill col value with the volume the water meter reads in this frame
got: 2224.381 m³
